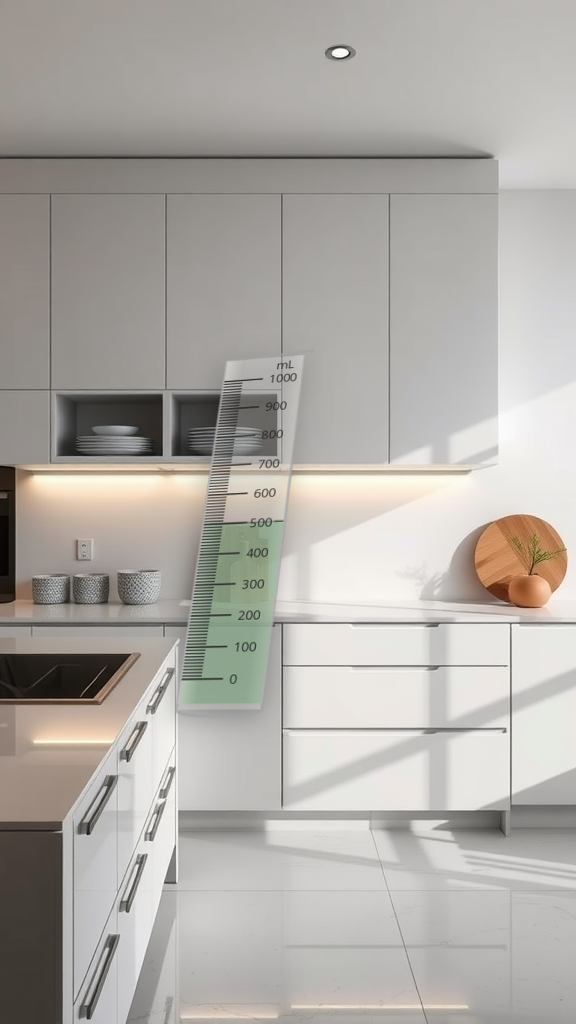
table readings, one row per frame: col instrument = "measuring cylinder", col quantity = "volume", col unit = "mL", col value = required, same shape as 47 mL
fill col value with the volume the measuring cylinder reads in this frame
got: 500 mL
